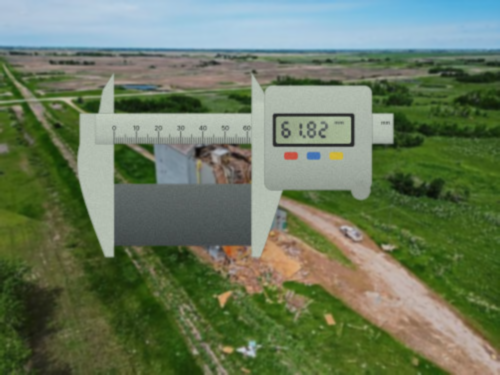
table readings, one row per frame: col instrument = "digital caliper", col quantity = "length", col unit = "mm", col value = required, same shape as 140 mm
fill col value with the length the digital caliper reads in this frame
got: 61.82 mm
